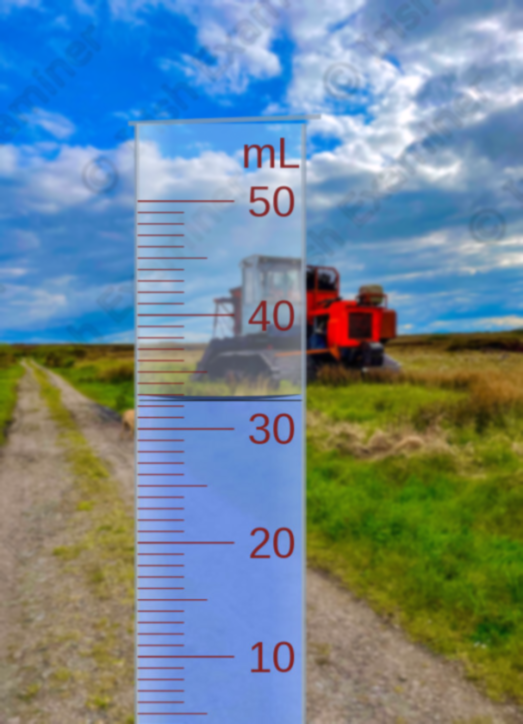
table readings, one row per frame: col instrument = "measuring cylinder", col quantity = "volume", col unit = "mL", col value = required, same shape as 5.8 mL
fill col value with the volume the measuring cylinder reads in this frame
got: 32.5 mL
